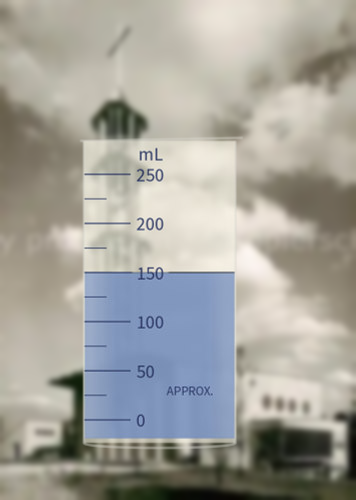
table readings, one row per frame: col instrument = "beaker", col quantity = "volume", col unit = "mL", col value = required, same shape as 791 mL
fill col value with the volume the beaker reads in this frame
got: 150 mL
